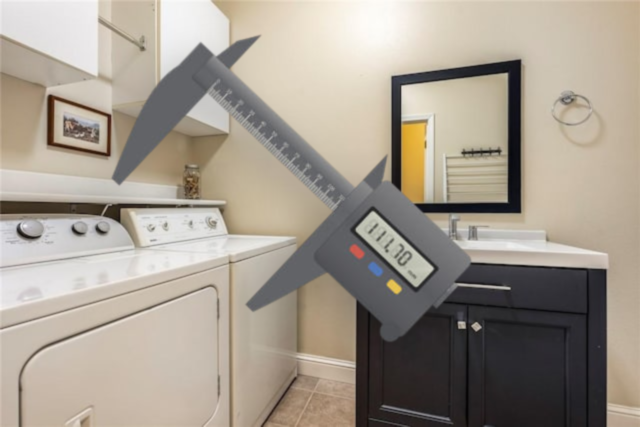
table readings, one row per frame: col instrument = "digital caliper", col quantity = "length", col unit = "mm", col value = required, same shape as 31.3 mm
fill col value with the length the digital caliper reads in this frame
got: 111.70 mm
